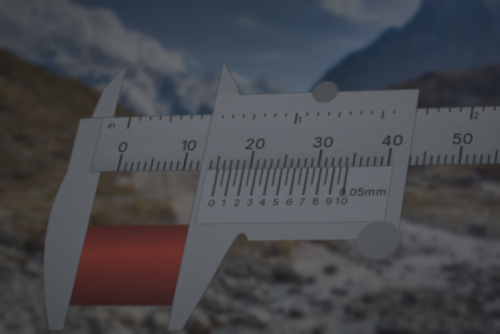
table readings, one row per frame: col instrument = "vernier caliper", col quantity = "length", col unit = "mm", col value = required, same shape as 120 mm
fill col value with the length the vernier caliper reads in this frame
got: 15.2 mm
